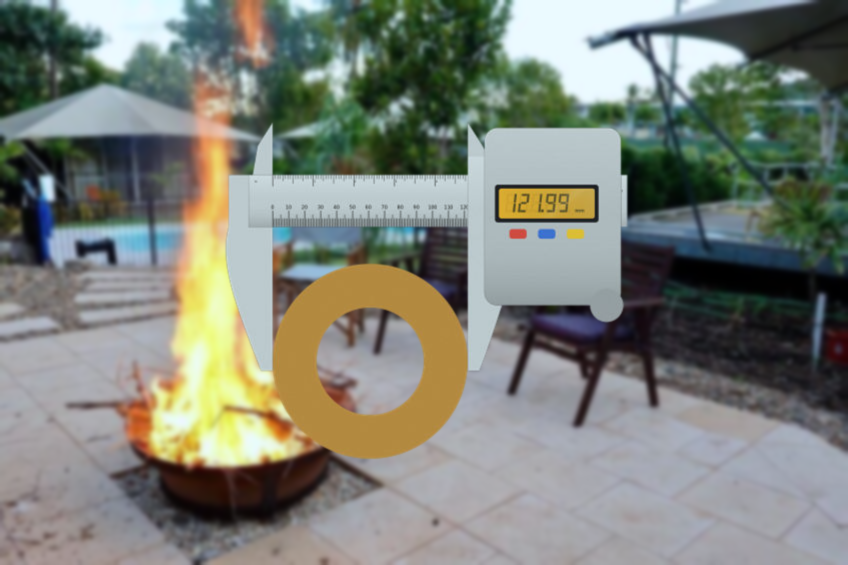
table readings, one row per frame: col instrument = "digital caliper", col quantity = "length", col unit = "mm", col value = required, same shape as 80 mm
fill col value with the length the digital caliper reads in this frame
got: 121.99 mm
